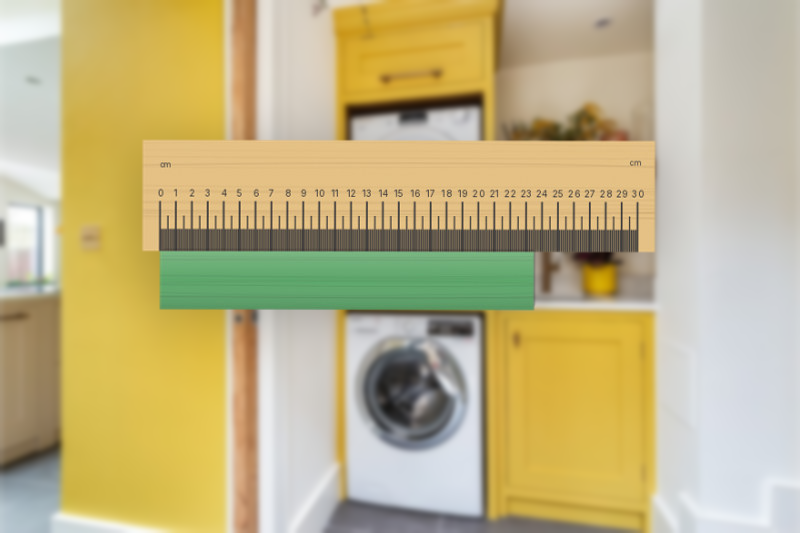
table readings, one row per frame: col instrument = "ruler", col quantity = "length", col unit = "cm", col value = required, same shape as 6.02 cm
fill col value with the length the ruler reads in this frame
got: 23.5 cm
